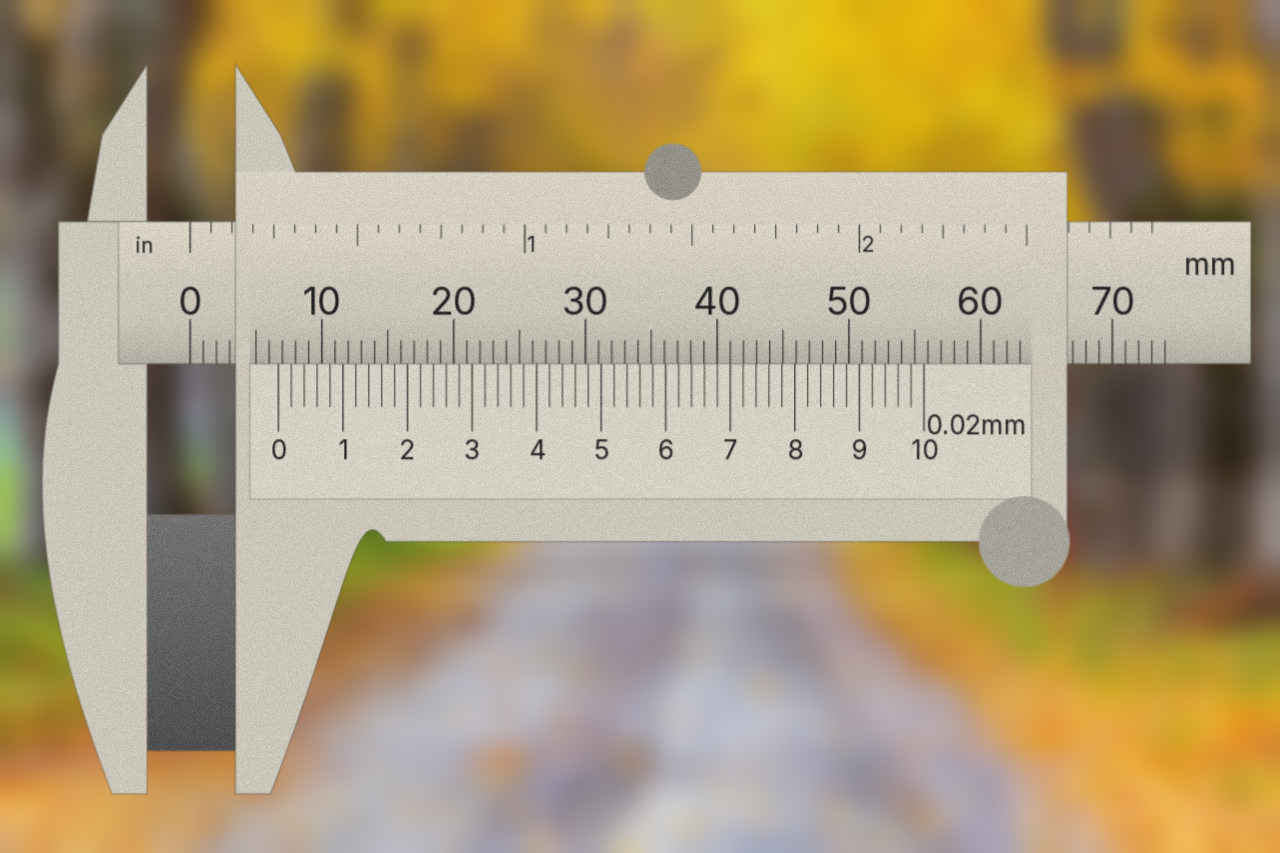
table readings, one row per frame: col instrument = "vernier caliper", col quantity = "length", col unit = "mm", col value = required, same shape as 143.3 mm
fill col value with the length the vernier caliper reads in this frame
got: 6.7 mm
